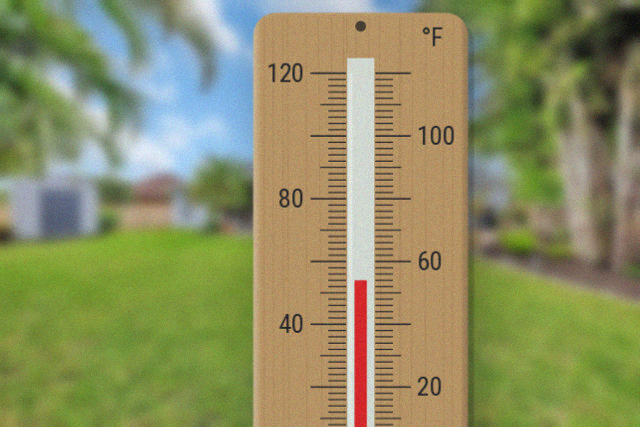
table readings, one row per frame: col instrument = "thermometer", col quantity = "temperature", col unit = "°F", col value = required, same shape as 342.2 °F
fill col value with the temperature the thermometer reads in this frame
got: 54 °F
